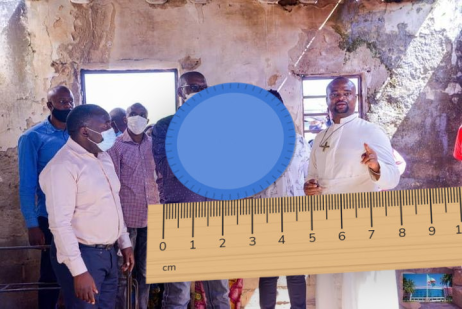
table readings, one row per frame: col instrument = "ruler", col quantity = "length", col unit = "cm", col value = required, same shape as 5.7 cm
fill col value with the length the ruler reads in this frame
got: 4.5 cm
